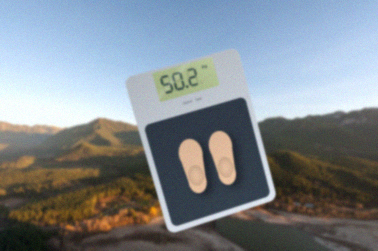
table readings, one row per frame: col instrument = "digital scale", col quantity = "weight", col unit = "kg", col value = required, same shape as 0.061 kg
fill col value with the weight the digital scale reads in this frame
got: 50.2 kg
